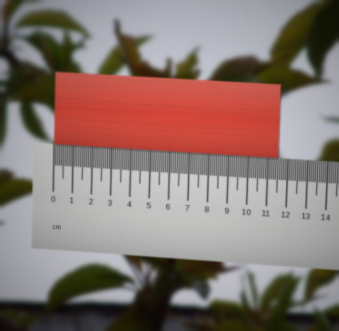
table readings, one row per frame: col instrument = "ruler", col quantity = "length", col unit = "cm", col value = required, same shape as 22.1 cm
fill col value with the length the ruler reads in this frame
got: 11.5 cm
